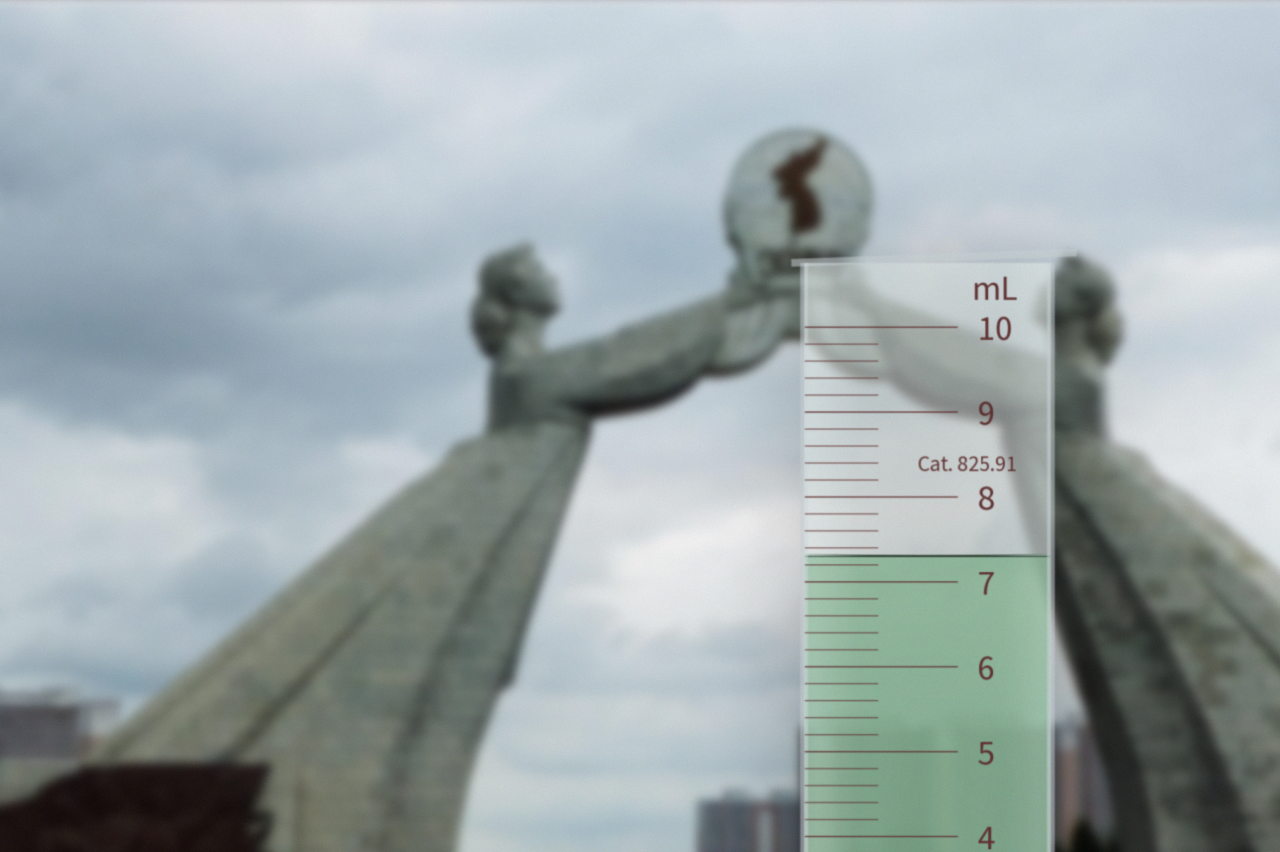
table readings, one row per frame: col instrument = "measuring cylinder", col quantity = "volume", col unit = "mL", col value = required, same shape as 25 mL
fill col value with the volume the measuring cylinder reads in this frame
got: 7.3 mL
